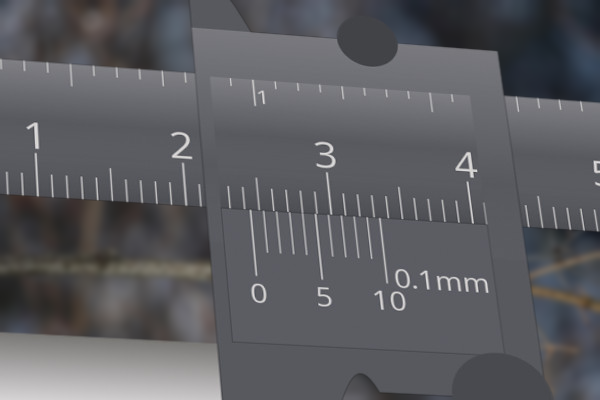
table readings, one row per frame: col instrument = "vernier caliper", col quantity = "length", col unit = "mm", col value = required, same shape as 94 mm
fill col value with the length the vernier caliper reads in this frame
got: 24.4 mm
